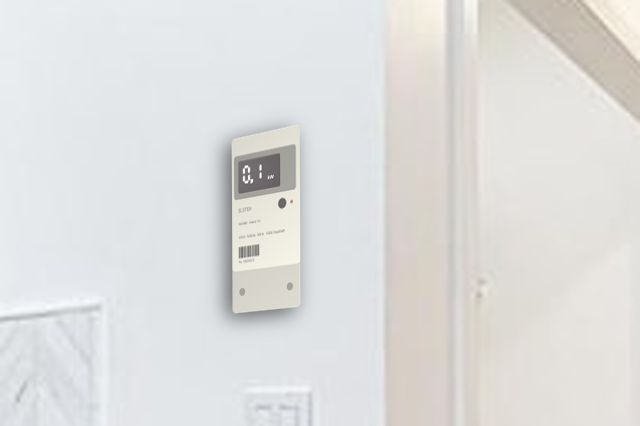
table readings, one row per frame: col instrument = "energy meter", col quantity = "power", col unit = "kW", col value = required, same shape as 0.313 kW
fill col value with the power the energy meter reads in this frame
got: 0.1 kW
